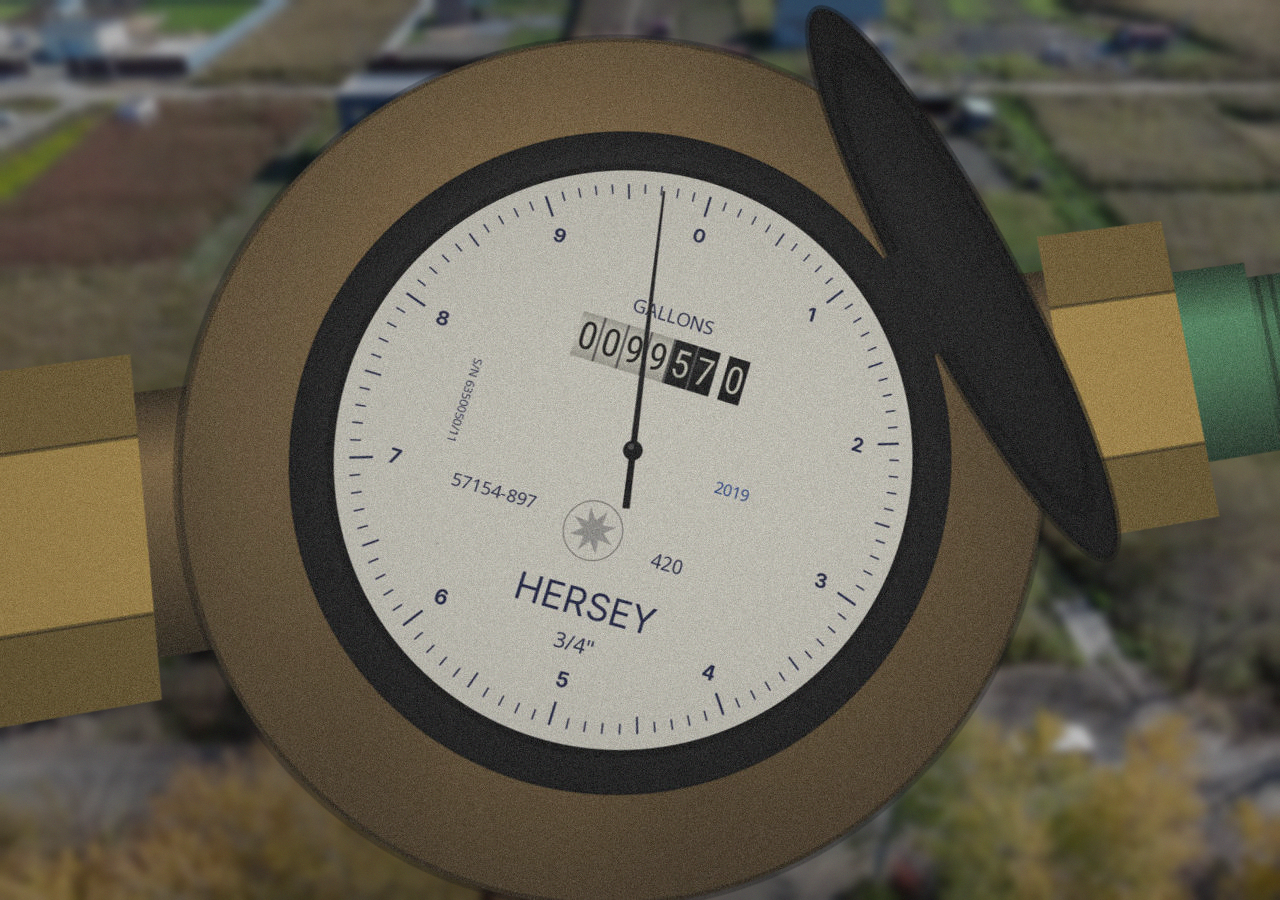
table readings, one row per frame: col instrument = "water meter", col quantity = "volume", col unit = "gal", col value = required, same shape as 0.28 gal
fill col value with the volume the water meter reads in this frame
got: 99569.7 gal
